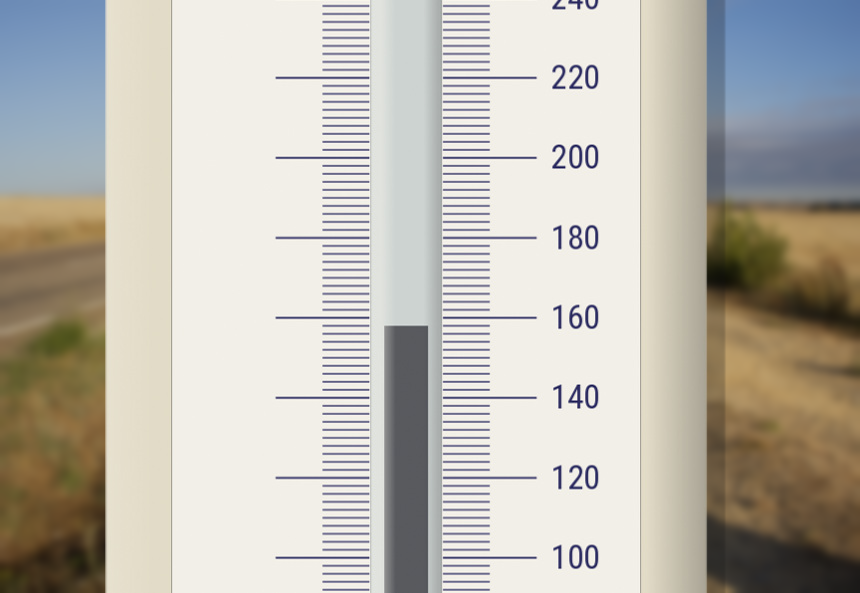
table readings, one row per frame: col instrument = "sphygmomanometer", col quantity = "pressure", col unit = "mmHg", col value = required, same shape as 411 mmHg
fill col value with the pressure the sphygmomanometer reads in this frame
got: 158 mmHg
